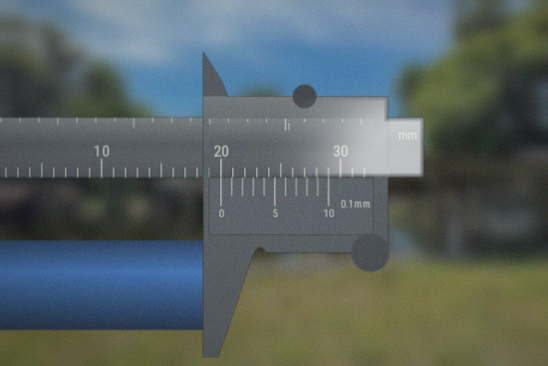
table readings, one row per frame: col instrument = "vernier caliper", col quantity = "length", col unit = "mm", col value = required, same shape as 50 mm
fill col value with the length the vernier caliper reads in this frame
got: 20.0 mm
